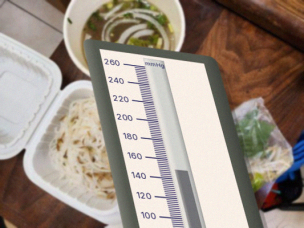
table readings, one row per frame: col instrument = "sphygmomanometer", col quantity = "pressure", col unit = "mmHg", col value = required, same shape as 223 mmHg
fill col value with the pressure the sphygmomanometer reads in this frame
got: 150 mmHg
